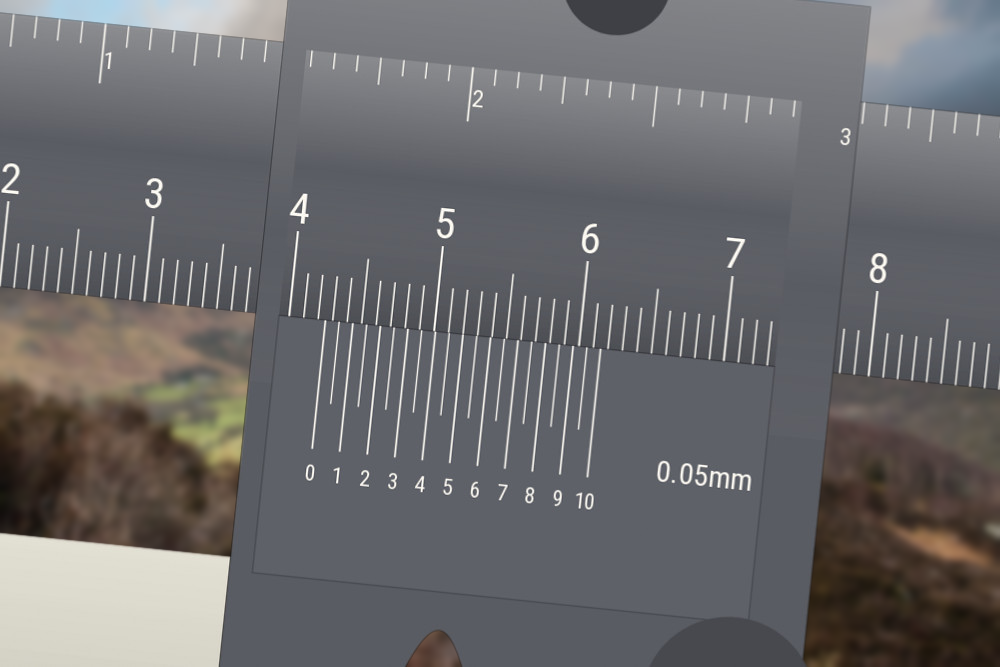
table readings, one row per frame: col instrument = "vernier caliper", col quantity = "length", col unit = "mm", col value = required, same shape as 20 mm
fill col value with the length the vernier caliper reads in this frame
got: 42.5 mm
